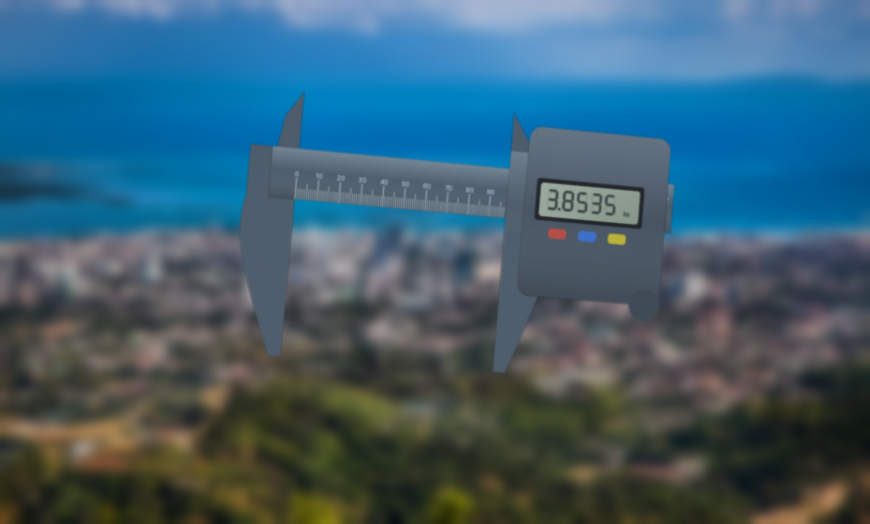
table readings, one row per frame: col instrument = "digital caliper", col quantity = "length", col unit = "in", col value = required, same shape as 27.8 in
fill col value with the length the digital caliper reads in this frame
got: 3.8535 in
